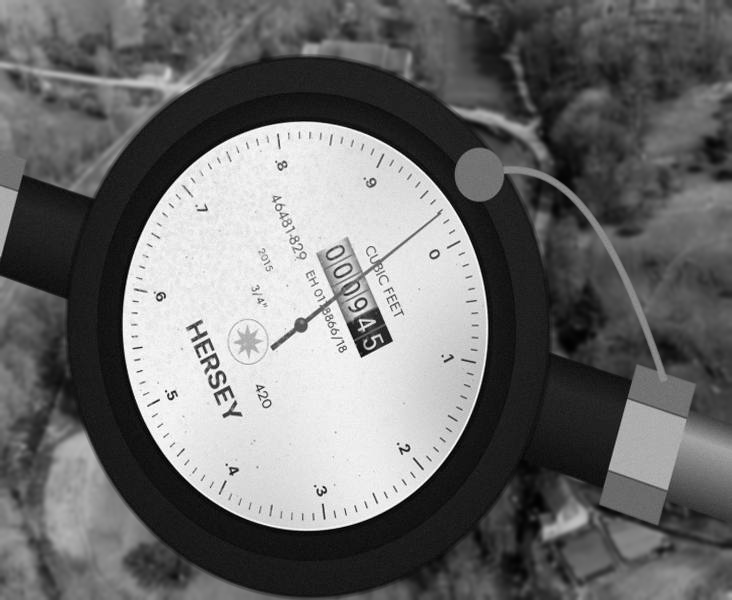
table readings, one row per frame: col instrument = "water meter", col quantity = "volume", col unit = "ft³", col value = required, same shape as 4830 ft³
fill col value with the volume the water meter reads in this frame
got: 944.97 ft³
